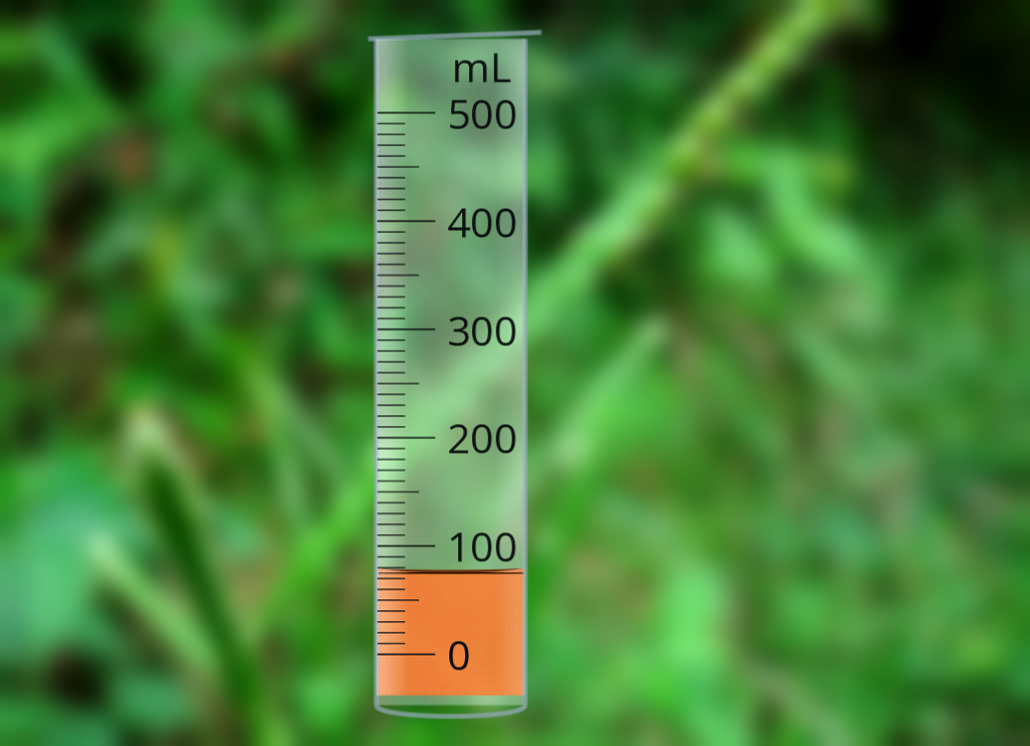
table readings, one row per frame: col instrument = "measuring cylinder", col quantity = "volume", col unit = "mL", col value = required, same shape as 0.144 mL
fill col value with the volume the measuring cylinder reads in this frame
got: 75 mL
